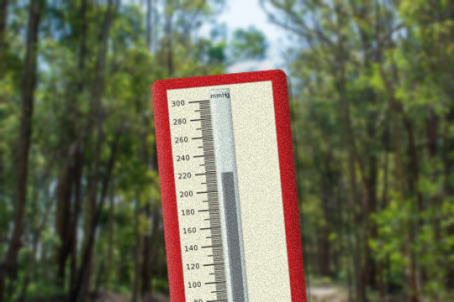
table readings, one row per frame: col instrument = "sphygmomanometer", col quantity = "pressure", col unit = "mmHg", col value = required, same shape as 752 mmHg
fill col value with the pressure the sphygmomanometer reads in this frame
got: 220 mmHg
